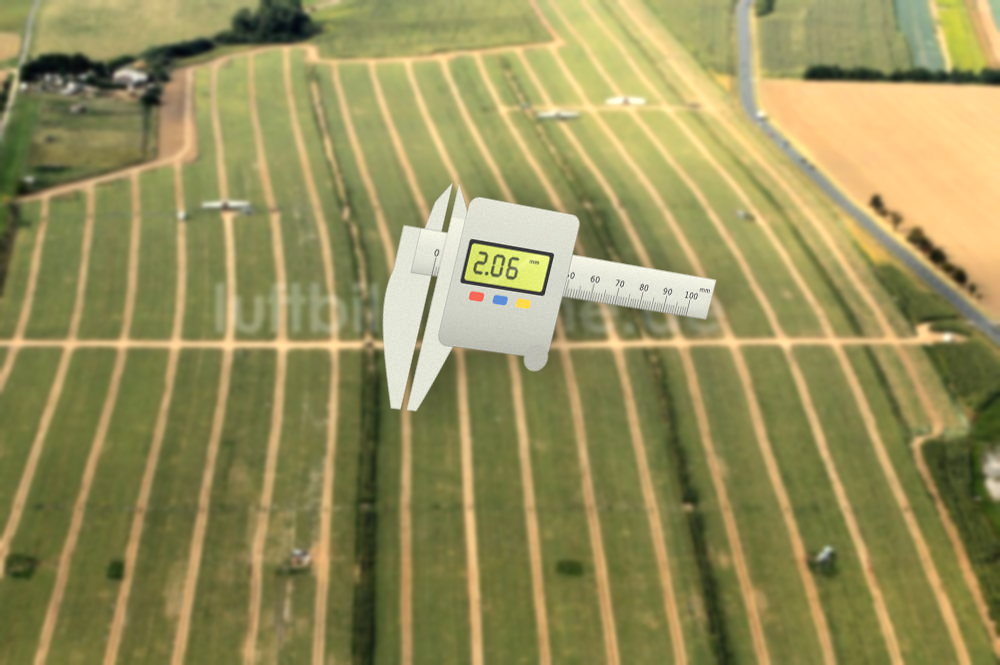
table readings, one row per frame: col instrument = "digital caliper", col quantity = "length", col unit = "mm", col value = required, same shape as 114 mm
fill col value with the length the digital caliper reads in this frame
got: 2.06 mm
